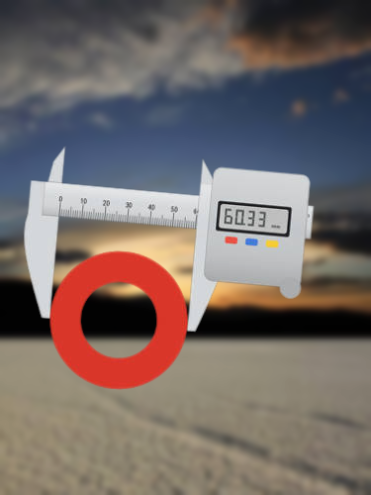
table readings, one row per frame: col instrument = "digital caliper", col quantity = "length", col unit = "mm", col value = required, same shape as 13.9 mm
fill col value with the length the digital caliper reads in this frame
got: 60.33 mm
